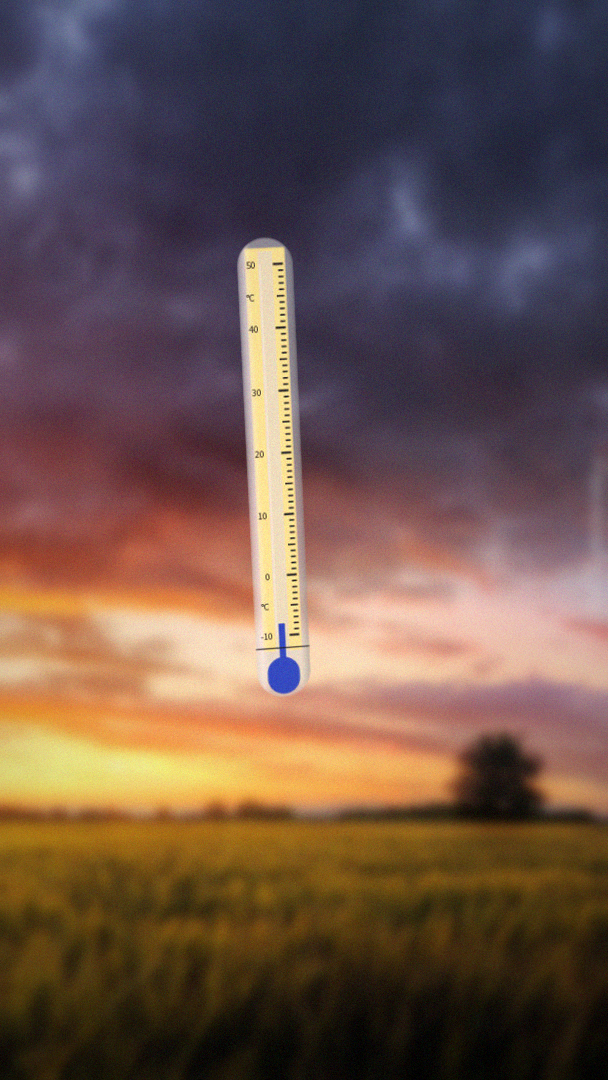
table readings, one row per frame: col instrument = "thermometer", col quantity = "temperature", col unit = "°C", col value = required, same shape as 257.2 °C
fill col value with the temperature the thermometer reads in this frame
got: -8 °C
